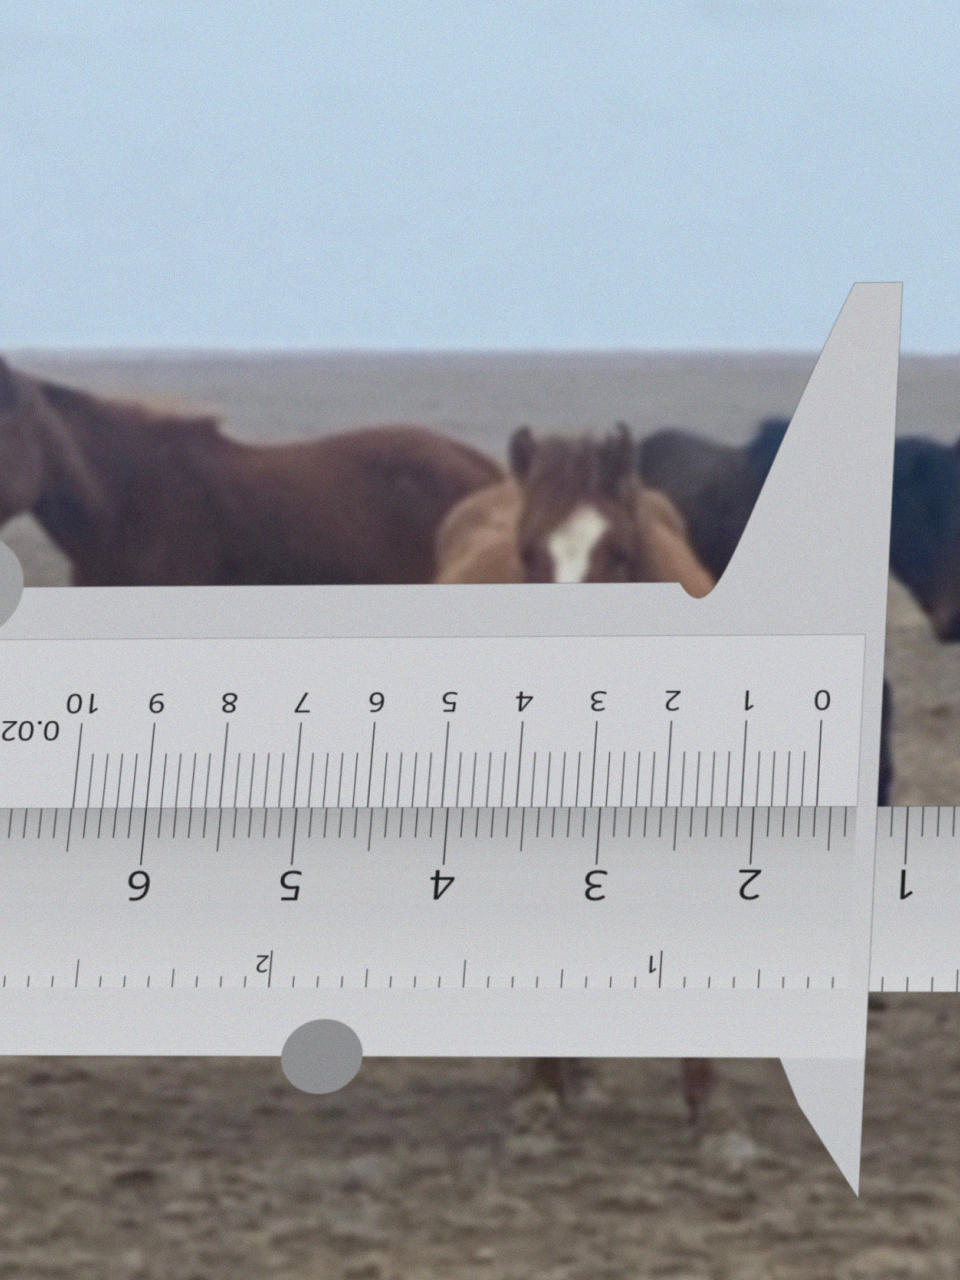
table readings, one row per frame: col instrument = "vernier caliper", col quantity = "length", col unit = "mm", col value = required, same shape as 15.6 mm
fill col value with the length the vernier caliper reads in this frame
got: 15.9 mm
